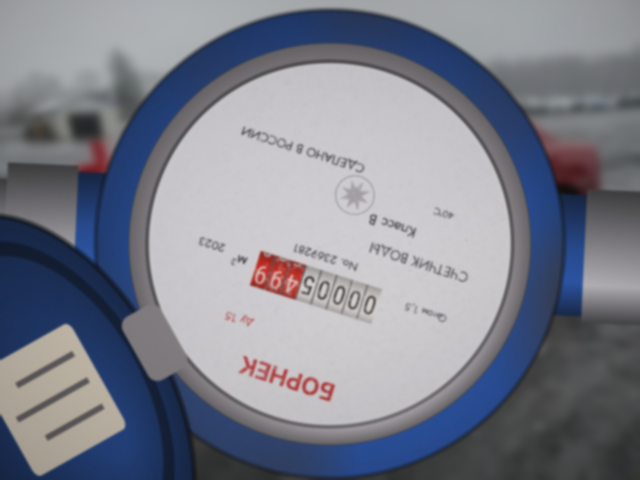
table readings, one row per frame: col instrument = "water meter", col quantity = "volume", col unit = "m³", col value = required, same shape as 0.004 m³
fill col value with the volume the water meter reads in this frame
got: 5.499 m³
